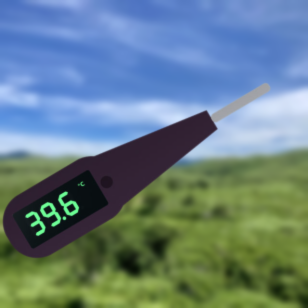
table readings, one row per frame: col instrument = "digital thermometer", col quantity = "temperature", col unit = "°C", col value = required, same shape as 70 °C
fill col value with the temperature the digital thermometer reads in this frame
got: 39.6 °C
